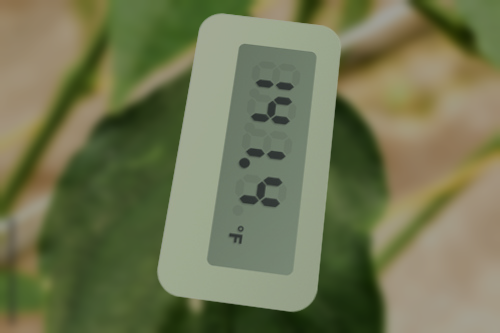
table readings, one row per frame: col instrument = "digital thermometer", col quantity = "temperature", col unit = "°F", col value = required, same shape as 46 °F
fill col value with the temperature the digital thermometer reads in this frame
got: 141.4 °F
